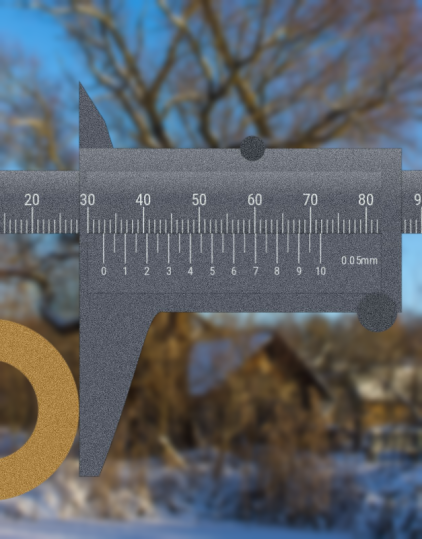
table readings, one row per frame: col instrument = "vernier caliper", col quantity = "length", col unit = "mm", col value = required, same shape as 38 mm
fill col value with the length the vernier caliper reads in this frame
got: 32.8 mm
